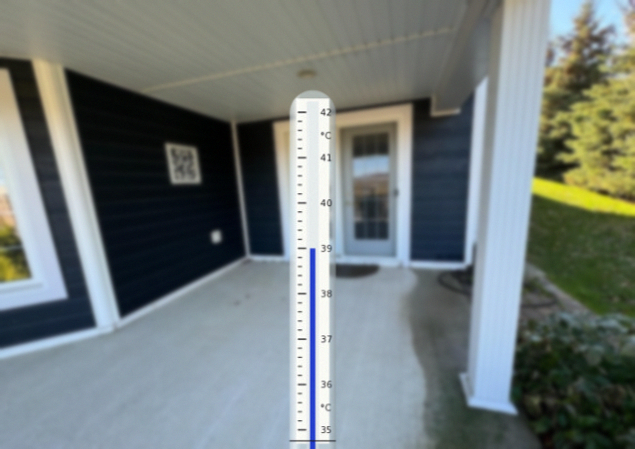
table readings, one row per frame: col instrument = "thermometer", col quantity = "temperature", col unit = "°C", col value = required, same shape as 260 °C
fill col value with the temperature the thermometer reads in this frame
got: 39 °C
